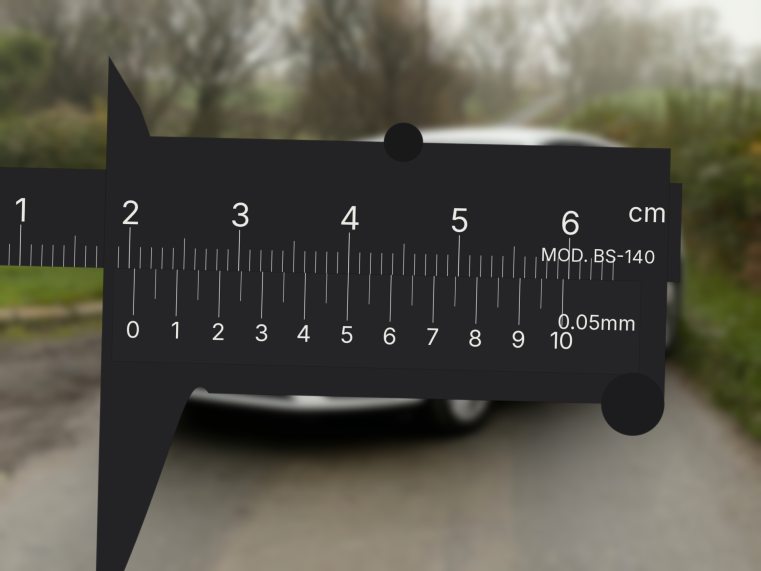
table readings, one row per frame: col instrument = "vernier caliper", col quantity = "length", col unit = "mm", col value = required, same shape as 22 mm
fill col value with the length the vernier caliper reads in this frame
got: 20.5 mm
